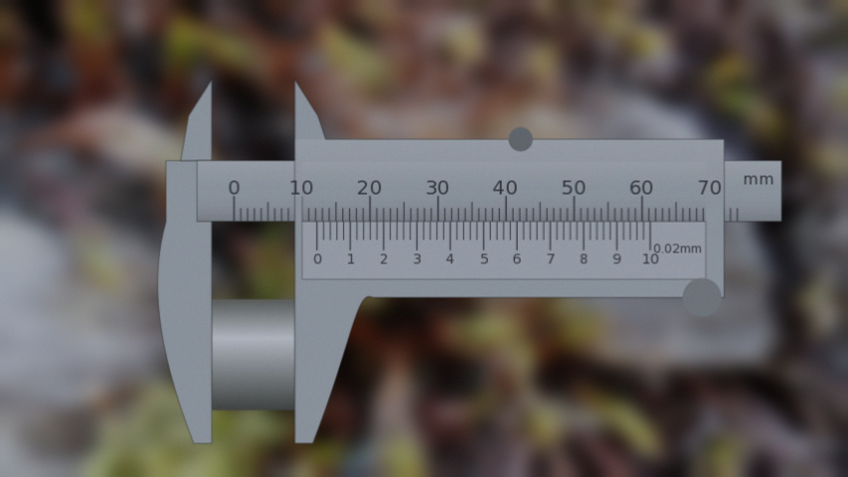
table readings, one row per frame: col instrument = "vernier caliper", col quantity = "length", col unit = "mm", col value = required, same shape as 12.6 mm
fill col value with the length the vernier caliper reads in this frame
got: 12.2 mm
